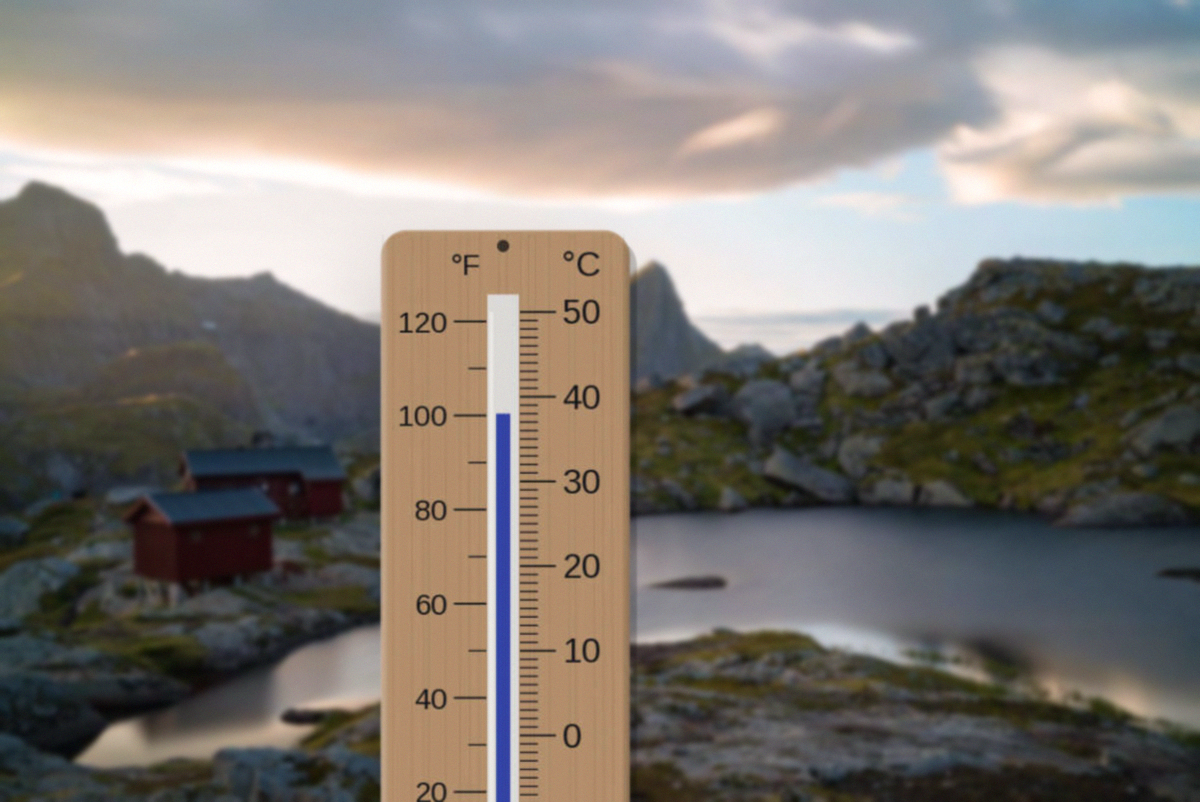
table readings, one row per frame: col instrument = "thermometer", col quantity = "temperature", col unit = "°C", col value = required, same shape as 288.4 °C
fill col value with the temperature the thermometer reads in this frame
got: 38 °C
